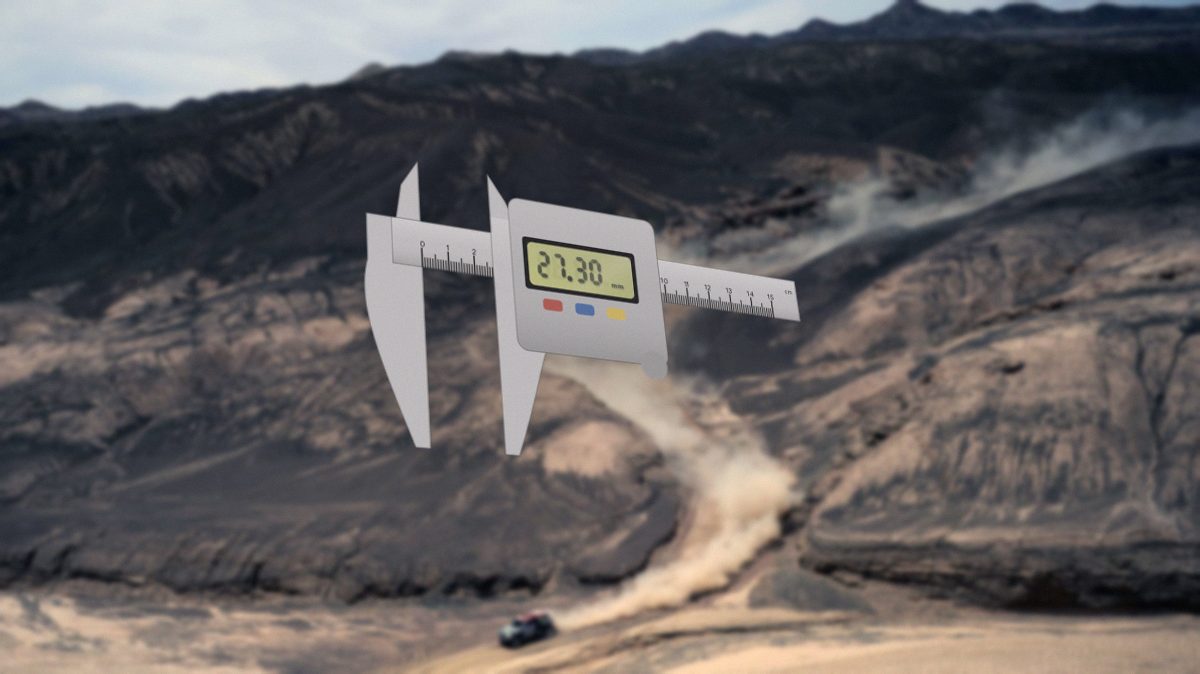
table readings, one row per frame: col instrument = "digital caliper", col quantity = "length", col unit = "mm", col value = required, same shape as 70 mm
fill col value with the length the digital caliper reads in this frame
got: 27.30 mm
